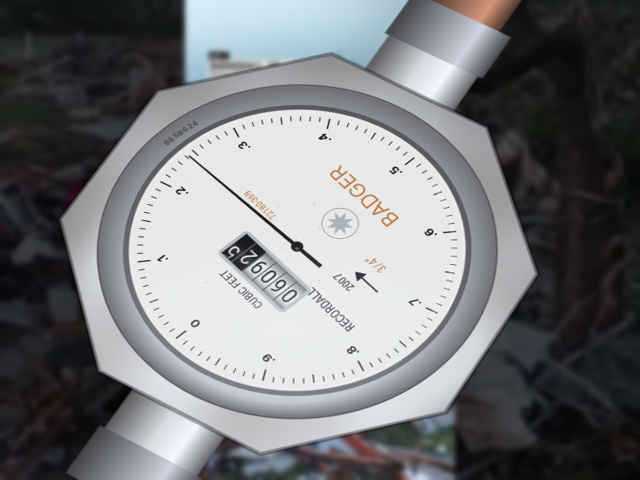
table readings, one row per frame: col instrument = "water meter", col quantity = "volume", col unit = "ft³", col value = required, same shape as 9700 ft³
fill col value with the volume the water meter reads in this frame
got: 60925.24 ft³
